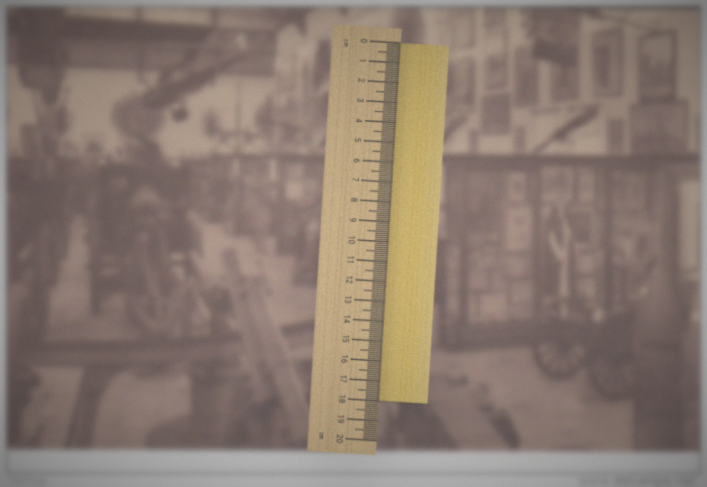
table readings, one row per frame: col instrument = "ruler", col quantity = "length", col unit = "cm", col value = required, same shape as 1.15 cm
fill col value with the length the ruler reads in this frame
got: 18 cm
